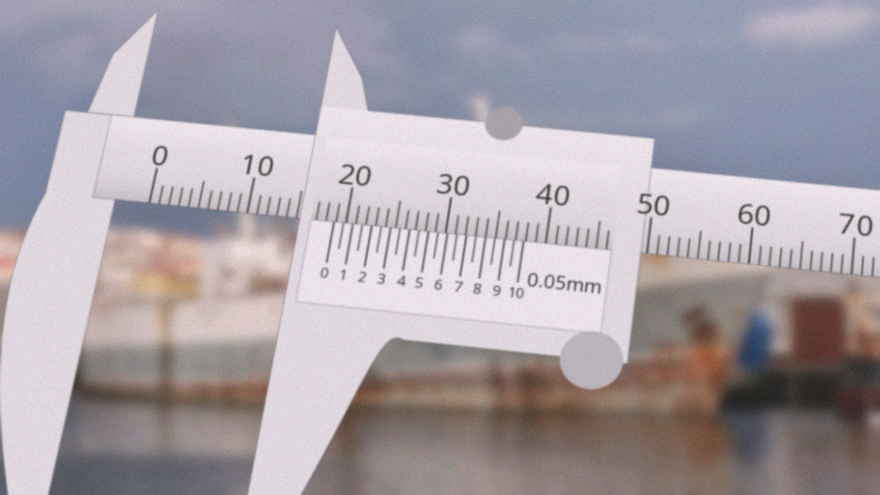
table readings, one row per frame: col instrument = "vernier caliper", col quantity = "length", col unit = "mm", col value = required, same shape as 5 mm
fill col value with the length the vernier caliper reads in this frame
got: 18.8 mm
